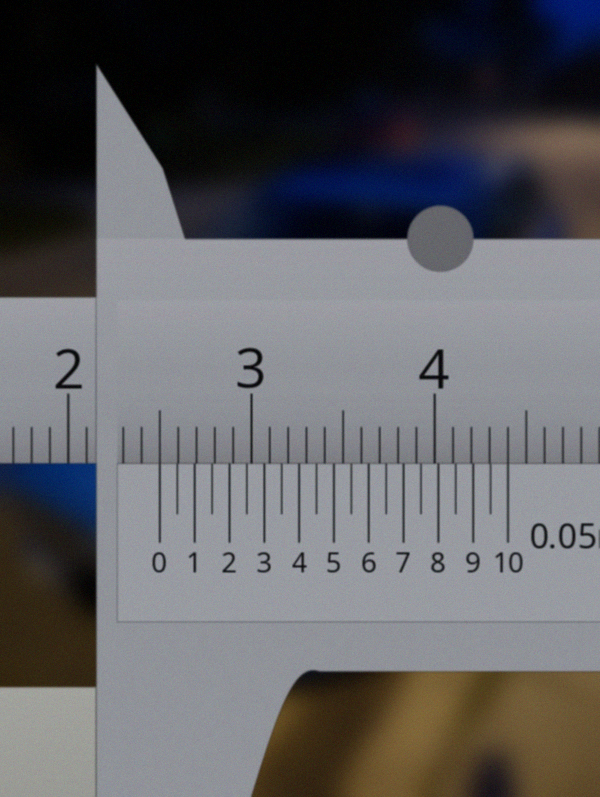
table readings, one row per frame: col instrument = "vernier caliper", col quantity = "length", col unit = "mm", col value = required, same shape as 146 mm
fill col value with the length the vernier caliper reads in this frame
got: 25.0 mm
